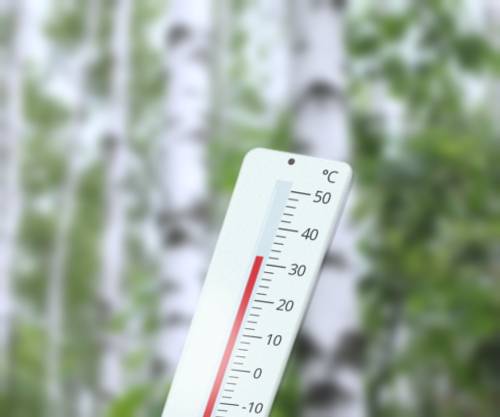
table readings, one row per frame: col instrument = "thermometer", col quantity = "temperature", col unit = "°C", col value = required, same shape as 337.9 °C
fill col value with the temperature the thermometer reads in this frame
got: 32 °C
